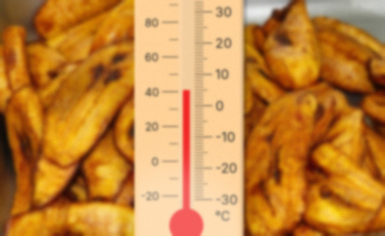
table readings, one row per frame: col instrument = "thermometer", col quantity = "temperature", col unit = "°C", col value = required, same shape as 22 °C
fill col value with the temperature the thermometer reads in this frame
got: 5 °C
